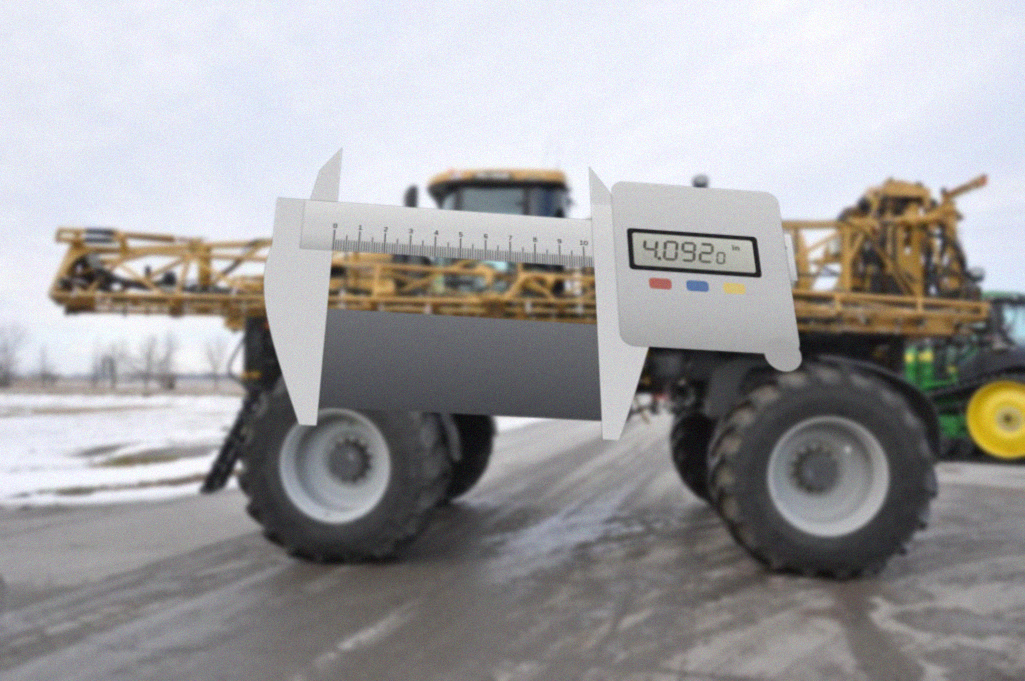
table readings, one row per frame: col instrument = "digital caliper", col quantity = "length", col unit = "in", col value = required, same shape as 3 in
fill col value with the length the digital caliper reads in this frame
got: 4.0920 in
